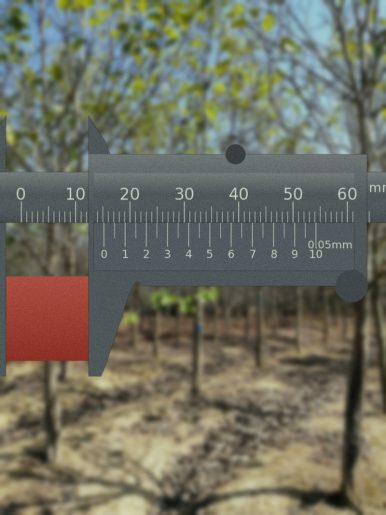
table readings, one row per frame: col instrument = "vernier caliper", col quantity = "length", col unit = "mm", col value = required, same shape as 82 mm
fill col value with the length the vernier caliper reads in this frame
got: 15.2 mm
